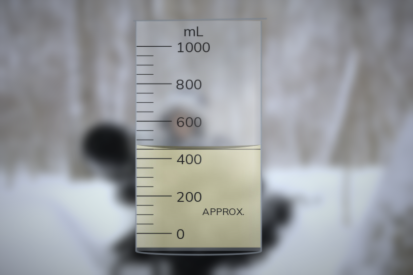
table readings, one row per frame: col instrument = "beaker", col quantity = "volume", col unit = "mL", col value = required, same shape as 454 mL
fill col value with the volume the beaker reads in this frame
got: 450 mL
